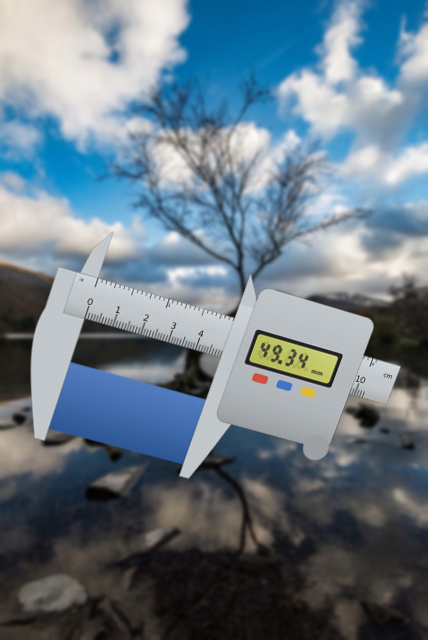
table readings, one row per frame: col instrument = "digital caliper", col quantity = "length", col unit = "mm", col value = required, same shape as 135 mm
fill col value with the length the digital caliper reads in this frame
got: 49.34 mm
